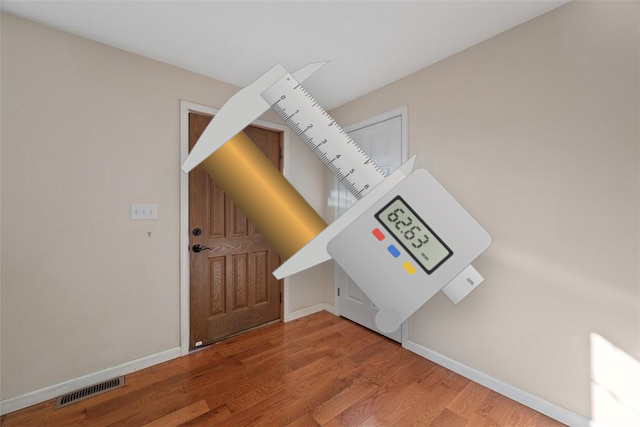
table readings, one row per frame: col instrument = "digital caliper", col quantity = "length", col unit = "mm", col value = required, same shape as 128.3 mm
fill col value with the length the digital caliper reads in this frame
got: 62.63 mm
